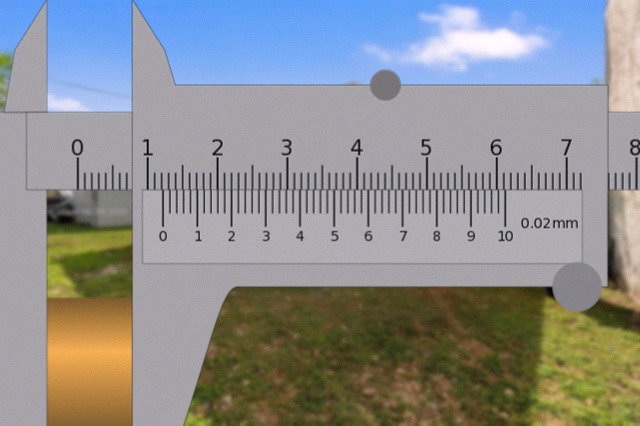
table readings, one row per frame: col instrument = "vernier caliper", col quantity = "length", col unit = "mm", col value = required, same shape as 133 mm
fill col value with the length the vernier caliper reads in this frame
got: 12.2 mm
